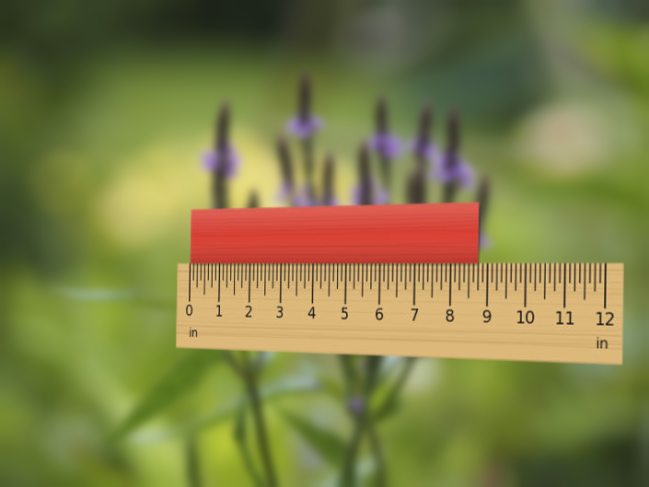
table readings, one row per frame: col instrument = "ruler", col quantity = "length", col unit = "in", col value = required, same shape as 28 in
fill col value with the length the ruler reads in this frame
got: 8.75 in
